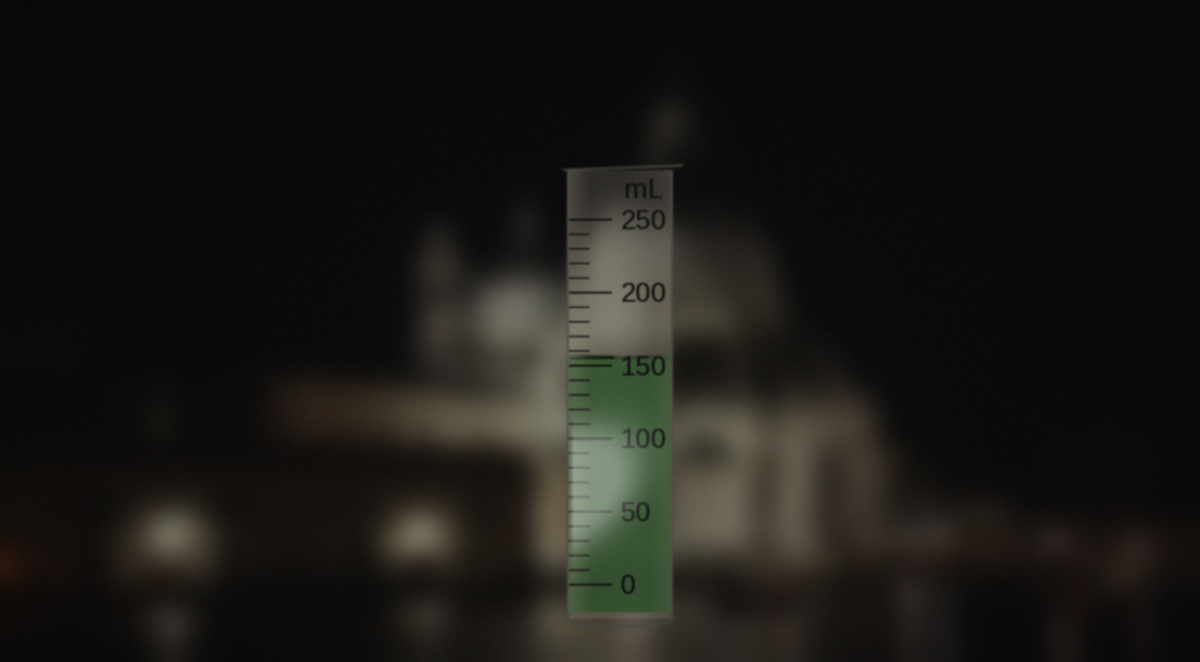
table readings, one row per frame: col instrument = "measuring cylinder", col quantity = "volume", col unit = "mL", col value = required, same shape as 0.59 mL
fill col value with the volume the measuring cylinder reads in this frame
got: 155 mL
